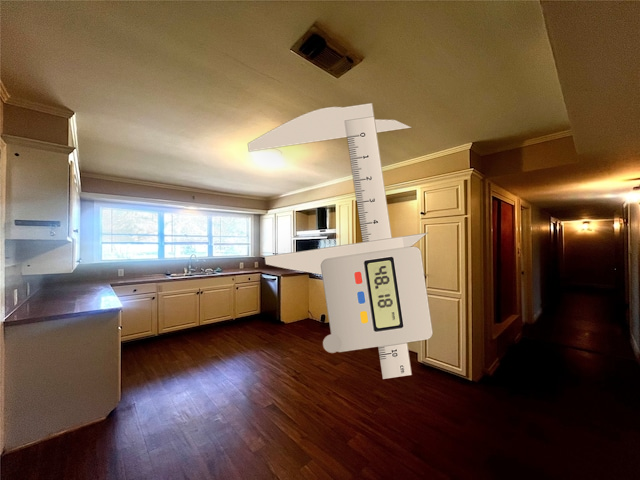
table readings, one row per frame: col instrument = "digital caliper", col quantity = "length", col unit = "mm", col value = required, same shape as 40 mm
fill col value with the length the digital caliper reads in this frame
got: 48.18 mm
